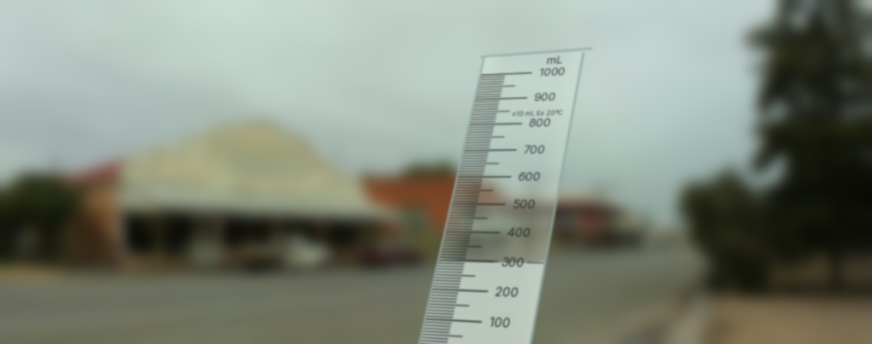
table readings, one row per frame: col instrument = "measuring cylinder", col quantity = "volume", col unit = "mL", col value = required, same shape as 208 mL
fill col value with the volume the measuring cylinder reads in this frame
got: 300 mL
